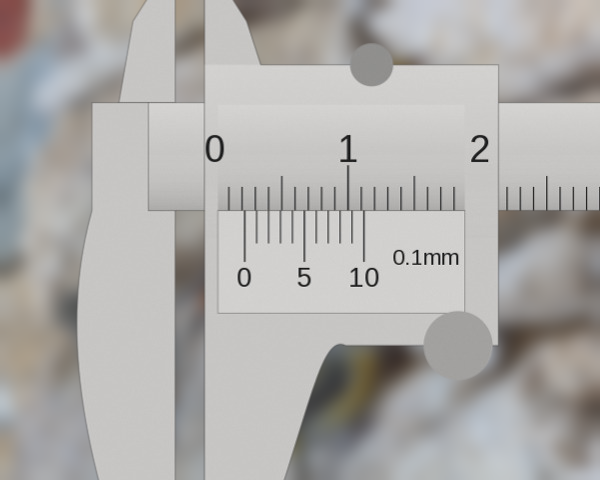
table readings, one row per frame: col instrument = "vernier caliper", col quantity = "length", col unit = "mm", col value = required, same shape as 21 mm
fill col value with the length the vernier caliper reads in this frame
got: 2.2 mm
